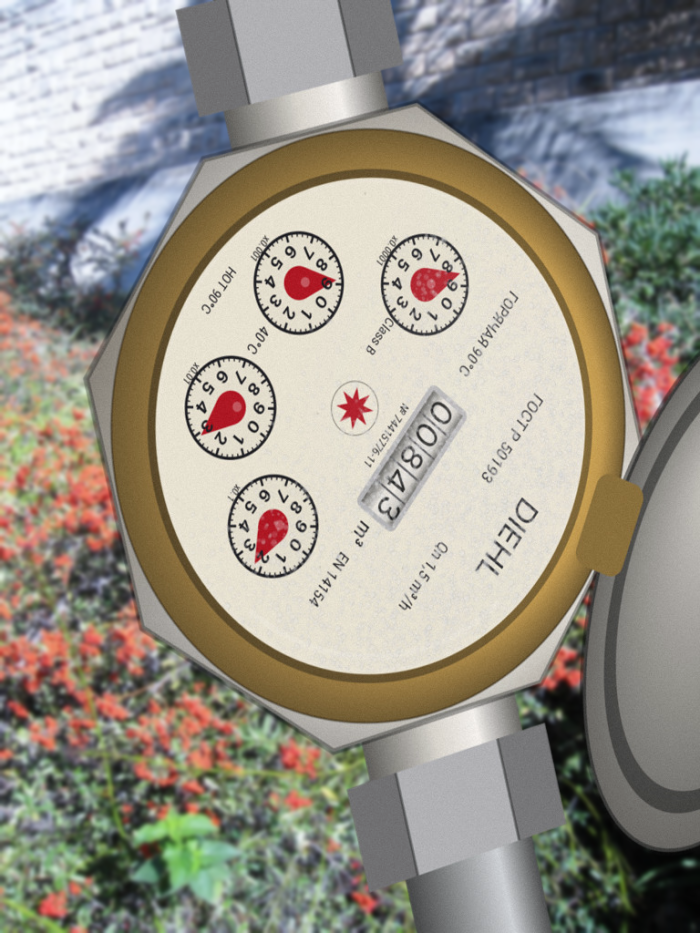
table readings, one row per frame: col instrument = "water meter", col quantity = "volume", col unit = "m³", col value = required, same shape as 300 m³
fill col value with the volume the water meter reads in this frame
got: 843.2288 m³
